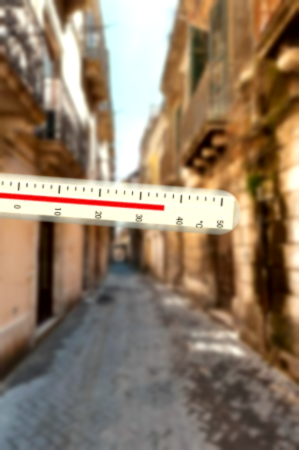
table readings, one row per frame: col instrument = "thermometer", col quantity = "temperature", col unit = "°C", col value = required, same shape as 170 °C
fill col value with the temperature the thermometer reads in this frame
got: 36 °C
